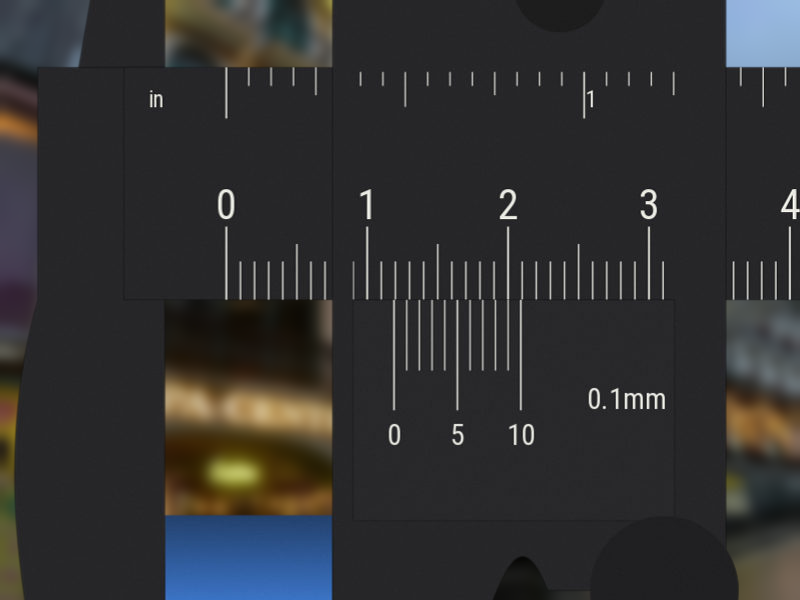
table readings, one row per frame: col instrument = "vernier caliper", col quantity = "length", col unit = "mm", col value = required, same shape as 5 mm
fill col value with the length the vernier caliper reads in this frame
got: 11.9 mm
